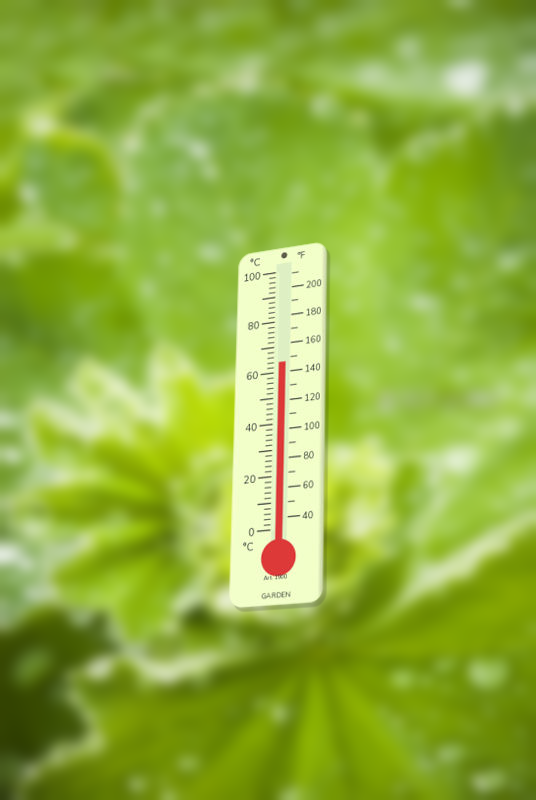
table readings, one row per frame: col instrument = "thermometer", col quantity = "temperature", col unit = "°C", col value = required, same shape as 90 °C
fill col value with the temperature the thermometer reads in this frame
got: 64 °C
